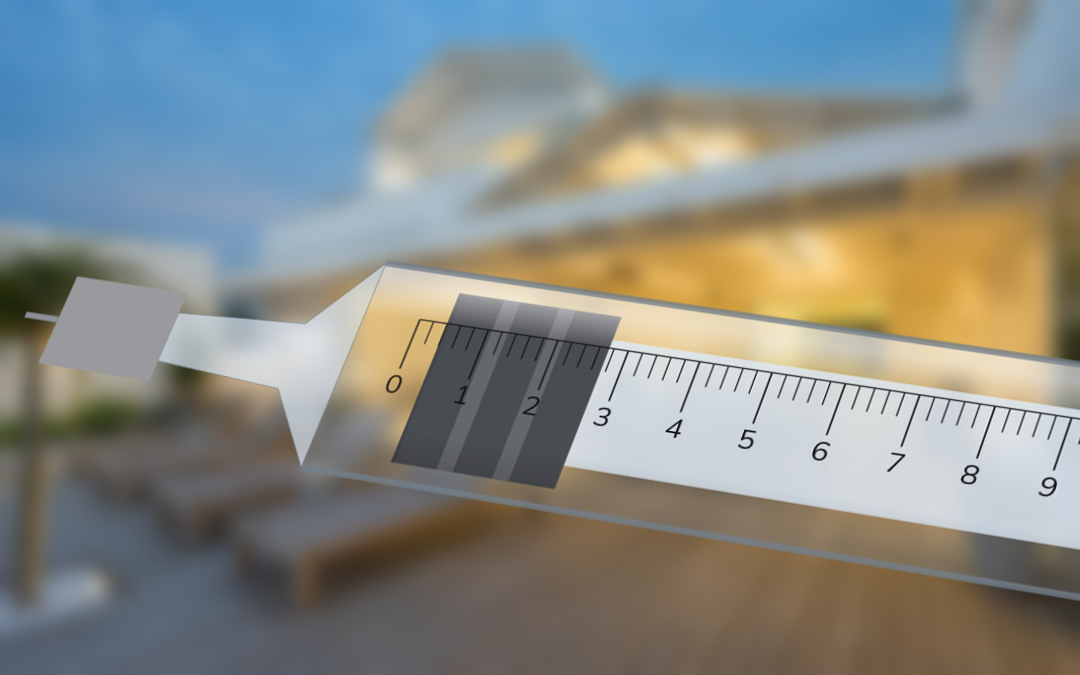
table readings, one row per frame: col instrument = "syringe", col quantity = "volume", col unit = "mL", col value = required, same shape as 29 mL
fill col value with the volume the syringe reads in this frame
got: 0.4 mL
